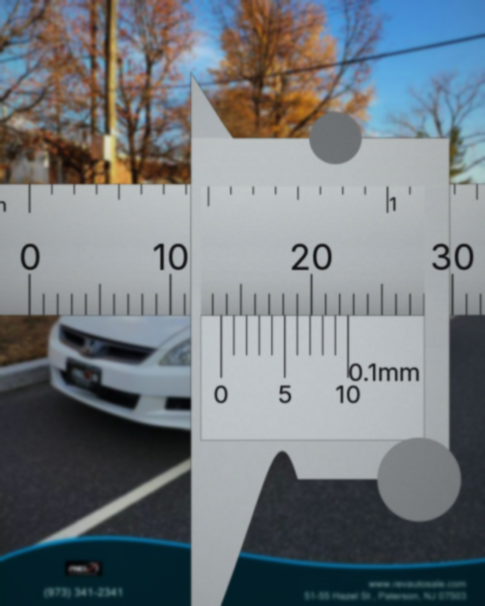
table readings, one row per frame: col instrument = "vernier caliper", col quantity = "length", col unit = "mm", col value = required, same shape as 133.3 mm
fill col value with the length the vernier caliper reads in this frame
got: 13.6 mm
